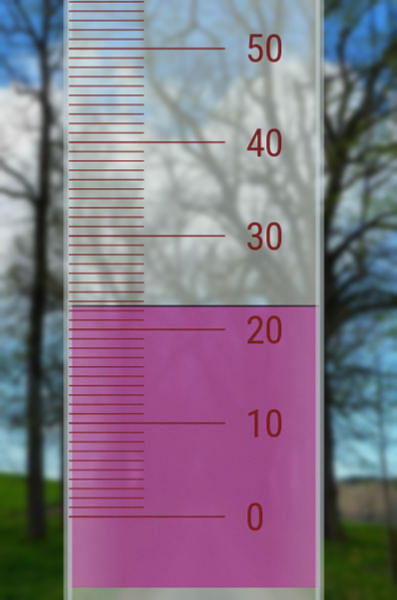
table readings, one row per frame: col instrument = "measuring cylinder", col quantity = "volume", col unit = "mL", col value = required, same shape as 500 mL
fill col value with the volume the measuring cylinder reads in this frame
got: 22.5 mL
